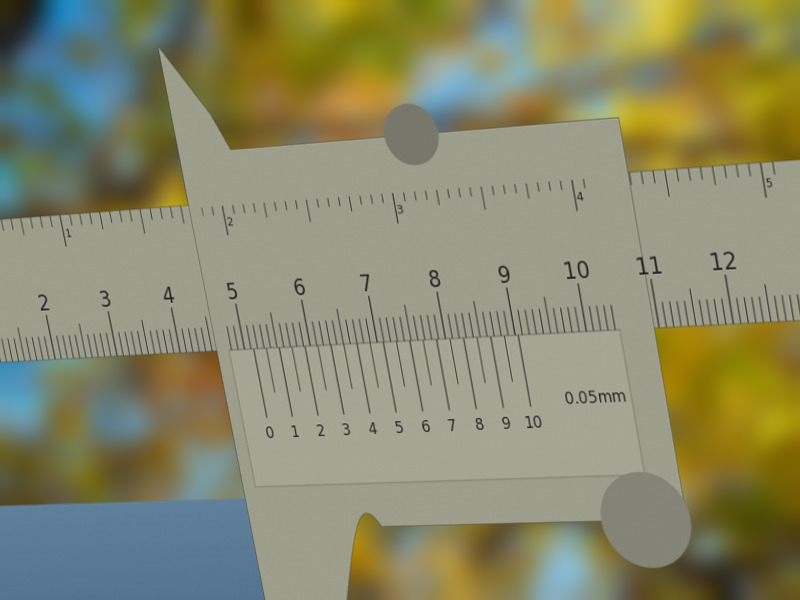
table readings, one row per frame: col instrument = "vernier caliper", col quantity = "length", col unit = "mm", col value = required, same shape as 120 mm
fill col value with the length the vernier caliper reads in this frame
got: 51.4 mm
